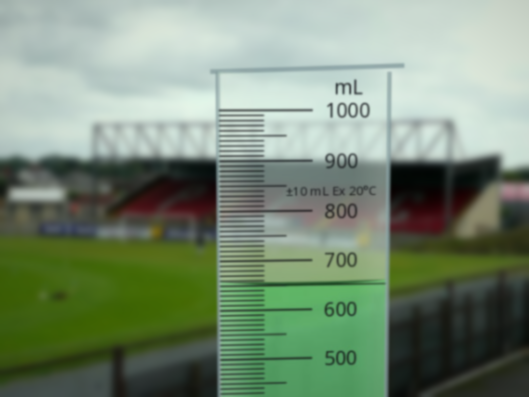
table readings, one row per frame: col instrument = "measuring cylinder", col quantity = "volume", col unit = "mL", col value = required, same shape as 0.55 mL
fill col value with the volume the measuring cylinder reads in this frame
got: 650 mL
